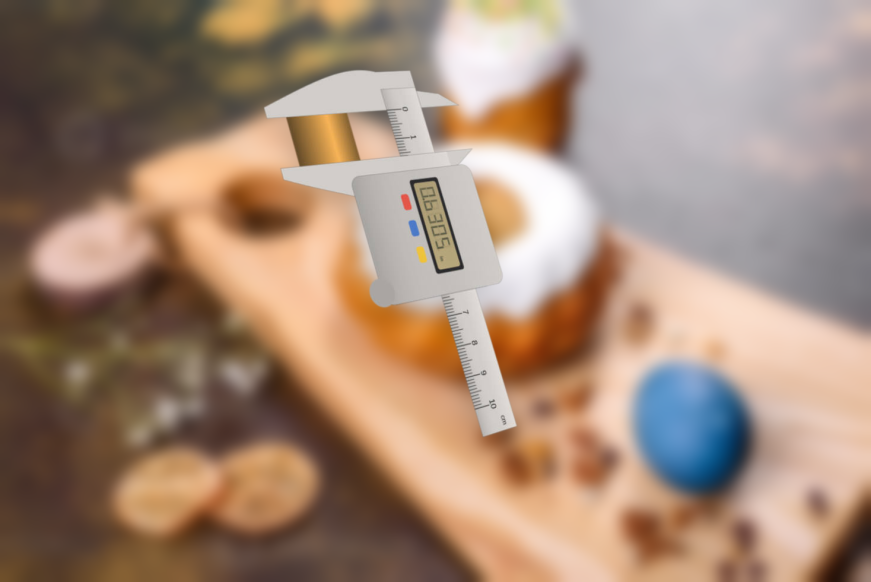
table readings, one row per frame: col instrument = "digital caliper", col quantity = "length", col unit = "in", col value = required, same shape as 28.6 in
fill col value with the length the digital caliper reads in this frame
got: 0.6305 in
